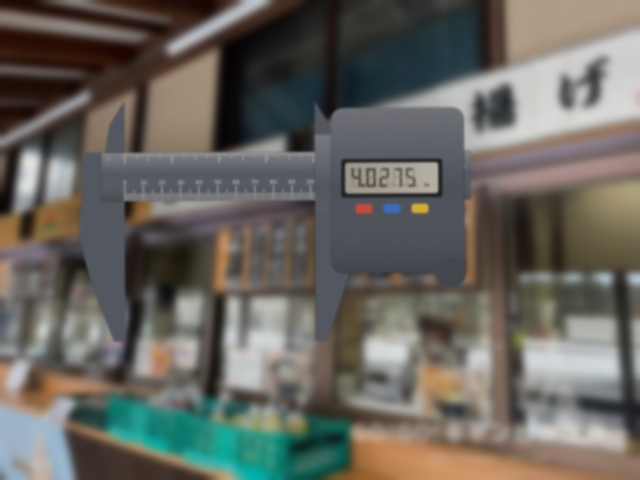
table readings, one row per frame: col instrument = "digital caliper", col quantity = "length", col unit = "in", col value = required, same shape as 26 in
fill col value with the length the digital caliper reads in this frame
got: 4.0275 in
